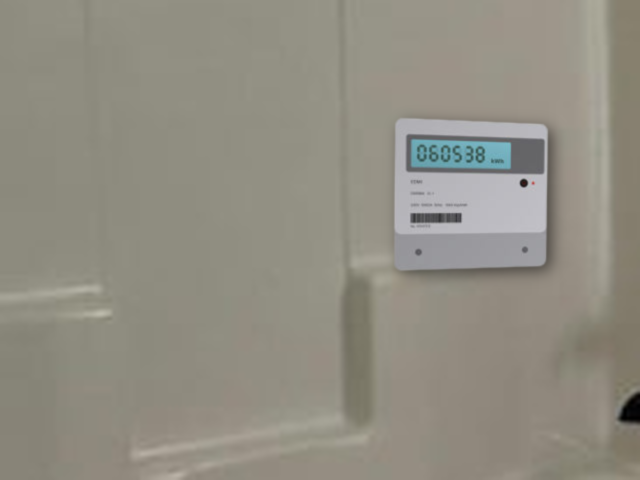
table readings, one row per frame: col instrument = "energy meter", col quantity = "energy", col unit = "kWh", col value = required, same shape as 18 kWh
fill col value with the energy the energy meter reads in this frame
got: 60538 kWh
